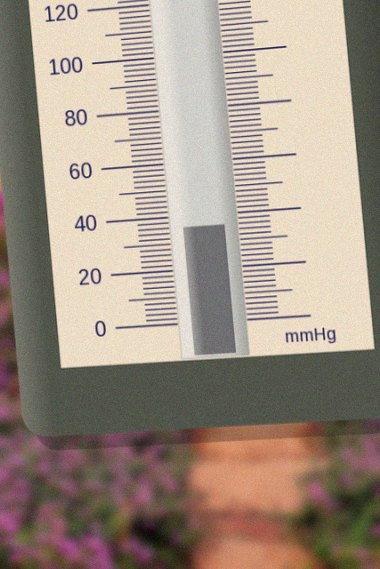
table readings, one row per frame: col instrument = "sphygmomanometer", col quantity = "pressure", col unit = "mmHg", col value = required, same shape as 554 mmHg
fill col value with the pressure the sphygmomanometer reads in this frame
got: 36 mmHg
